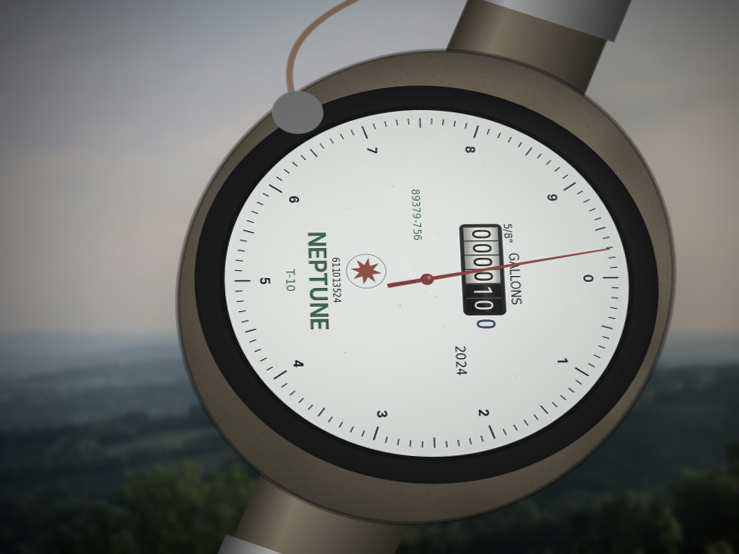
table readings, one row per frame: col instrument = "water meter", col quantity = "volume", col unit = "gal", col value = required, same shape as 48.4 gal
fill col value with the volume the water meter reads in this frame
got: 99.7 gal
